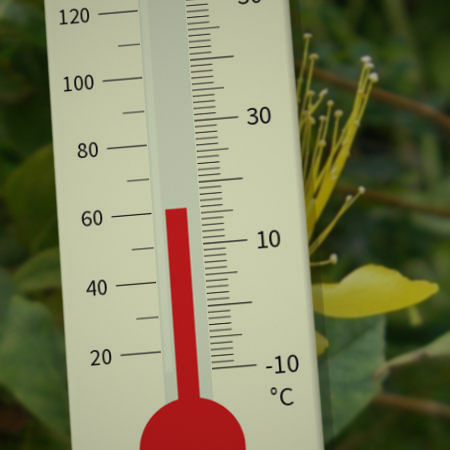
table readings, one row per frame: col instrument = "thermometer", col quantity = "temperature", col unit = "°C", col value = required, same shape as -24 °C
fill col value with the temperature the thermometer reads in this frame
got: 16 °C
